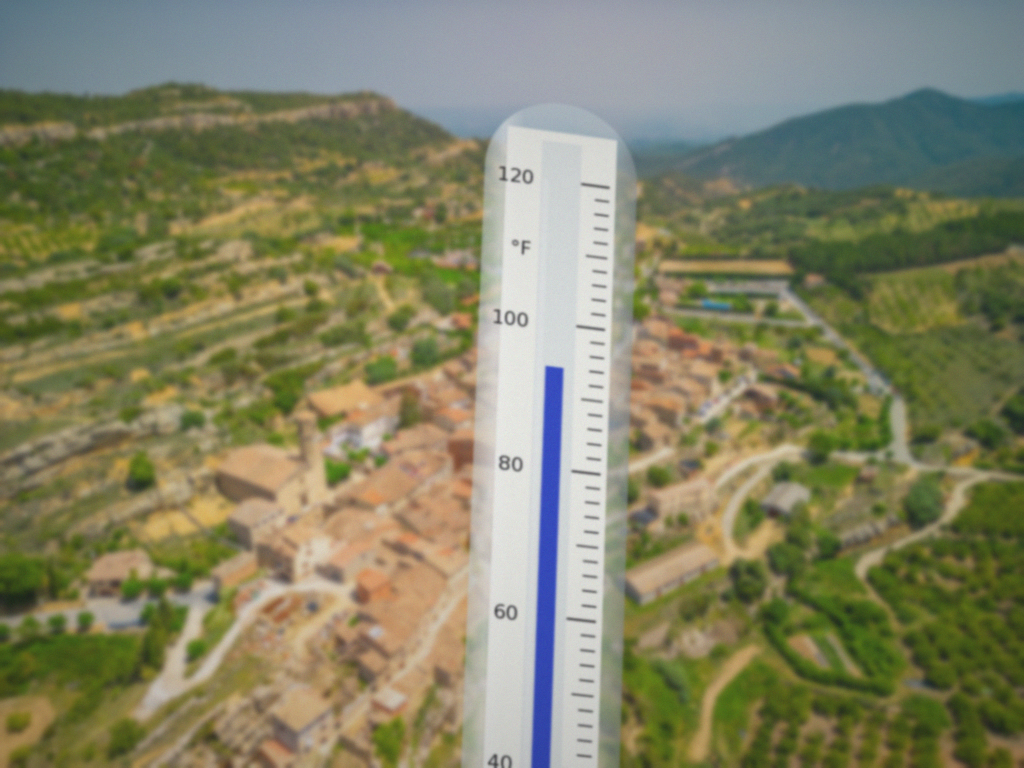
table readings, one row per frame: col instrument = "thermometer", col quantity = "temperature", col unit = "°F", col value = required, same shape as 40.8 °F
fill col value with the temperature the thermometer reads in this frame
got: 94 °F
